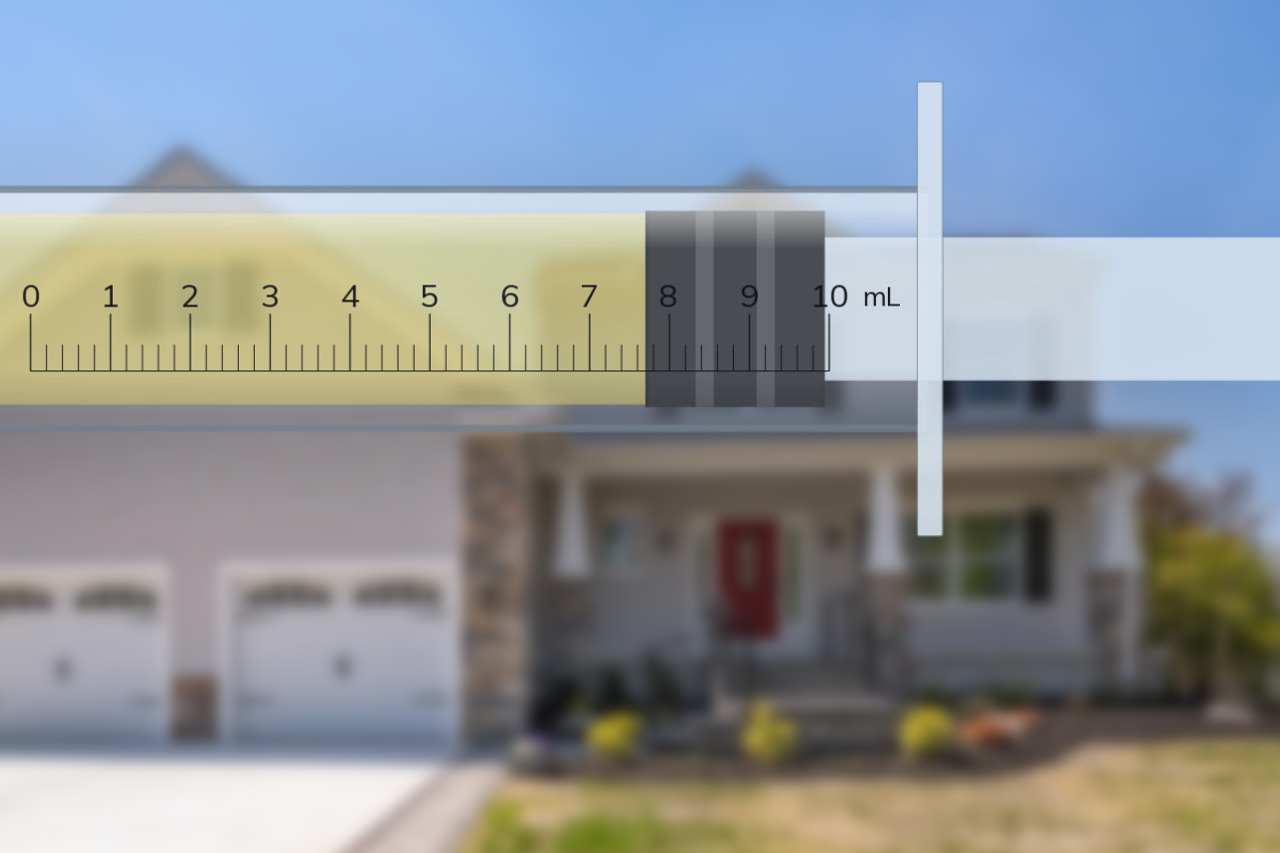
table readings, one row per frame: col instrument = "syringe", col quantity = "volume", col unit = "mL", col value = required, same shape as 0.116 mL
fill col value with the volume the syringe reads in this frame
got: 7.7 mL
